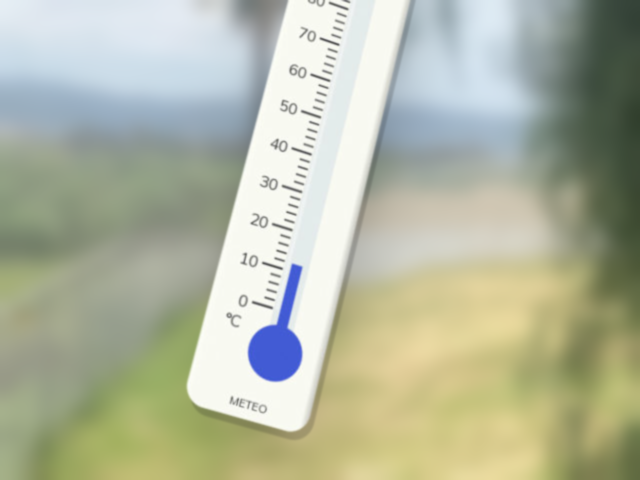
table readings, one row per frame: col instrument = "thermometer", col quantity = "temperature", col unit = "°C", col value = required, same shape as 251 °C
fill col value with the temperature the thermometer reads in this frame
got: 12 °C
